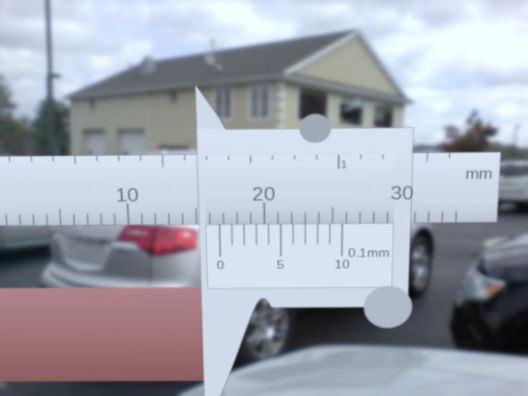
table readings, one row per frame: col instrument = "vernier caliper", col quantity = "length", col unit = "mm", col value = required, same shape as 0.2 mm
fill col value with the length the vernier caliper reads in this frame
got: 16.7 mm
